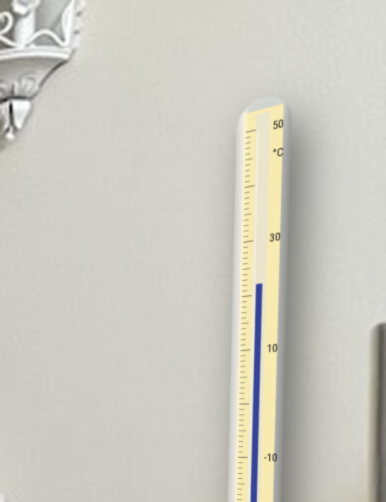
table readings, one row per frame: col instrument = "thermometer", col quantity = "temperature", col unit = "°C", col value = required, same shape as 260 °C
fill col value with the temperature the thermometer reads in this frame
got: 22 °C
